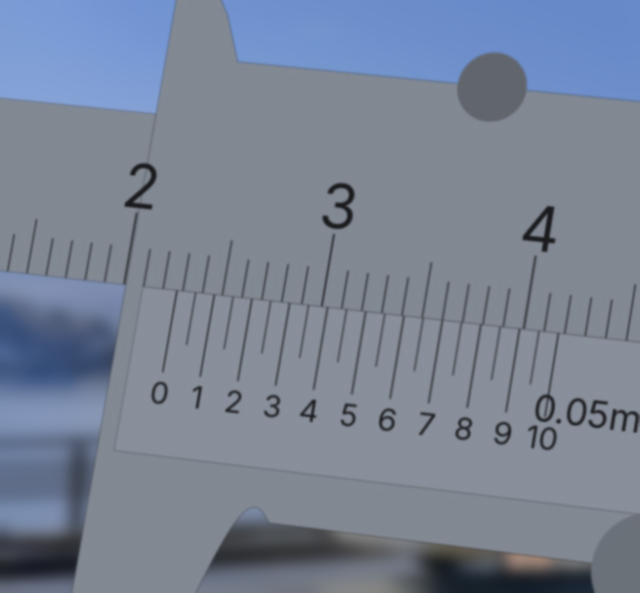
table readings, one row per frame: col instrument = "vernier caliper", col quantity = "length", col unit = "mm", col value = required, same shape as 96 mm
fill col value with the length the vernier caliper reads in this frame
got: 22.7 mm
